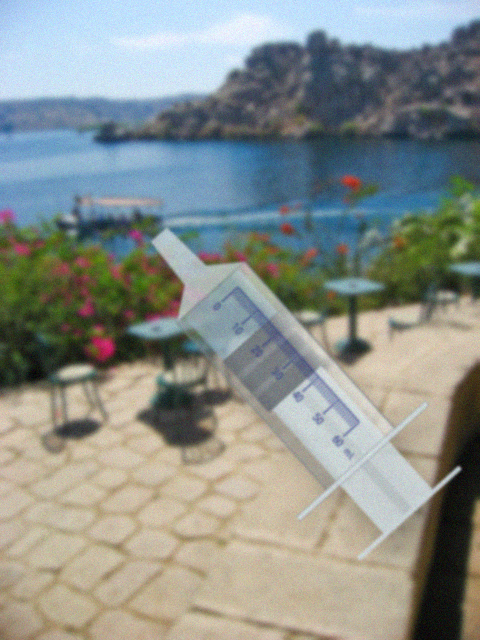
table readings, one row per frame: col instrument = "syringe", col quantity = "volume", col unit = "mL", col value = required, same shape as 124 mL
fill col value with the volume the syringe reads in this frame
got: 15 mL
